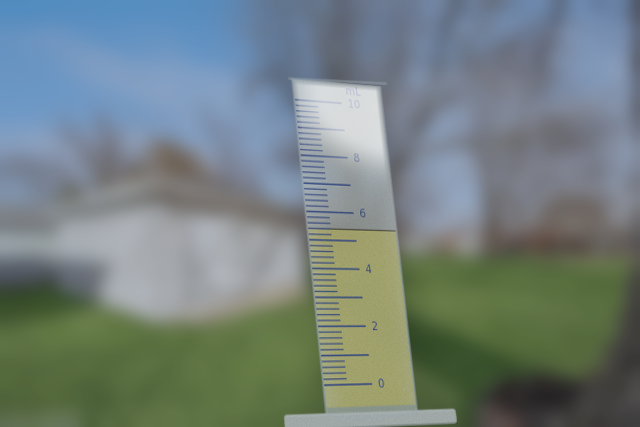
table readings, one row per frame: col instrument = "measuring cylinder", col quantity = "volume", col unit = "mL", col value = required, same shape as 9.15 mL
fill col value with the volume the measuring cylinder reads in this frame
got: 5.4 mL
